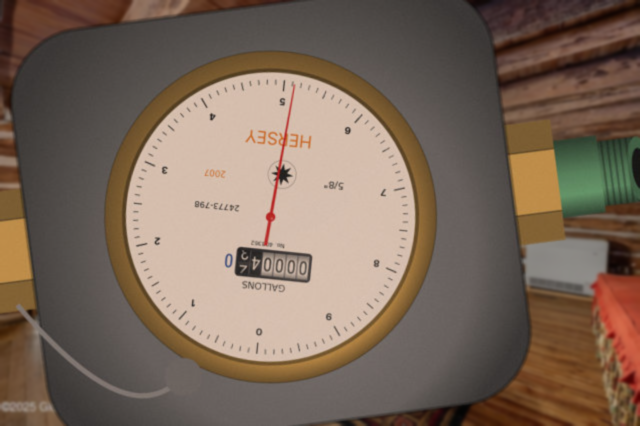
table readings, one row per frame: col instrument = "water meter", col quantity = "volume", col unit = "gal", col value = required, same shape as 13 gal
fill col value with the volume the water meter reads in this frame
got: 425.1 gal
